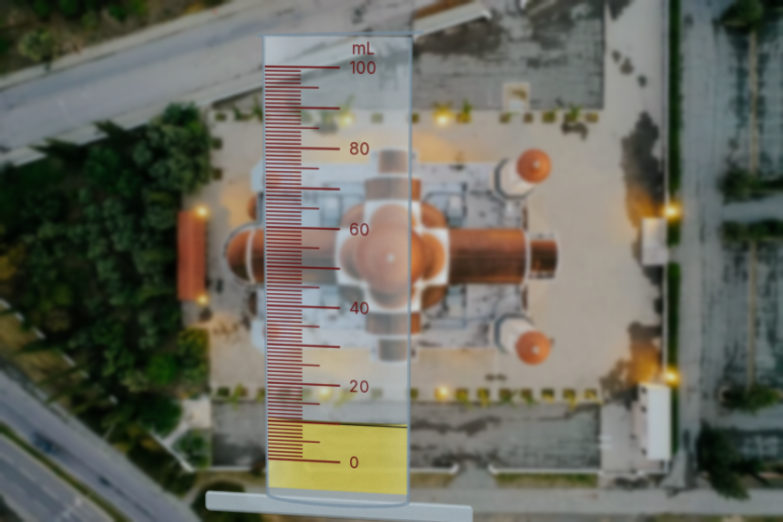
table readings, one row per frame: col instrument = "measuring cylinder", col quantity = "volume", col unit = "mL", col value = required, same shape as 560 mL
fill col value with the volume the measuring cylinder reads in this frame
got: 10 mL
